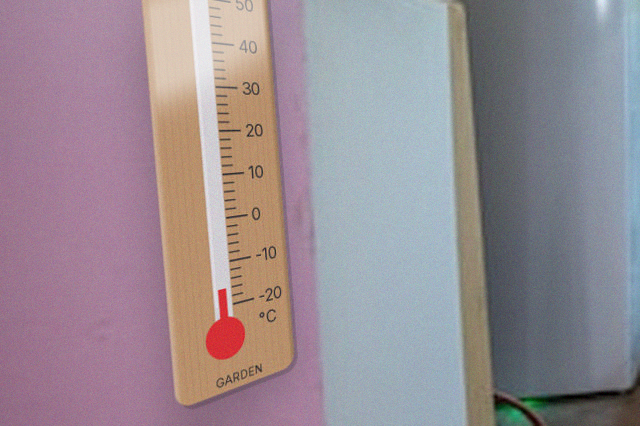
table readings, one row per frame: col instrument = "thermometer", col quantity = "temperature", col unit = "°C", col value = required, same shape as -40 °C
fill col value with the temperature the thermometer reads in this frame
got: -16 °C
